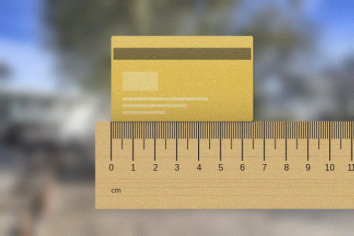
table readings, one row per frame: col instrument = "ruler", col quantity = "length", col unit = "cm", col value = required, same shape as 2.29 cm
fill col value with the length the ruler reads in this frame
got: 6.5 cm
